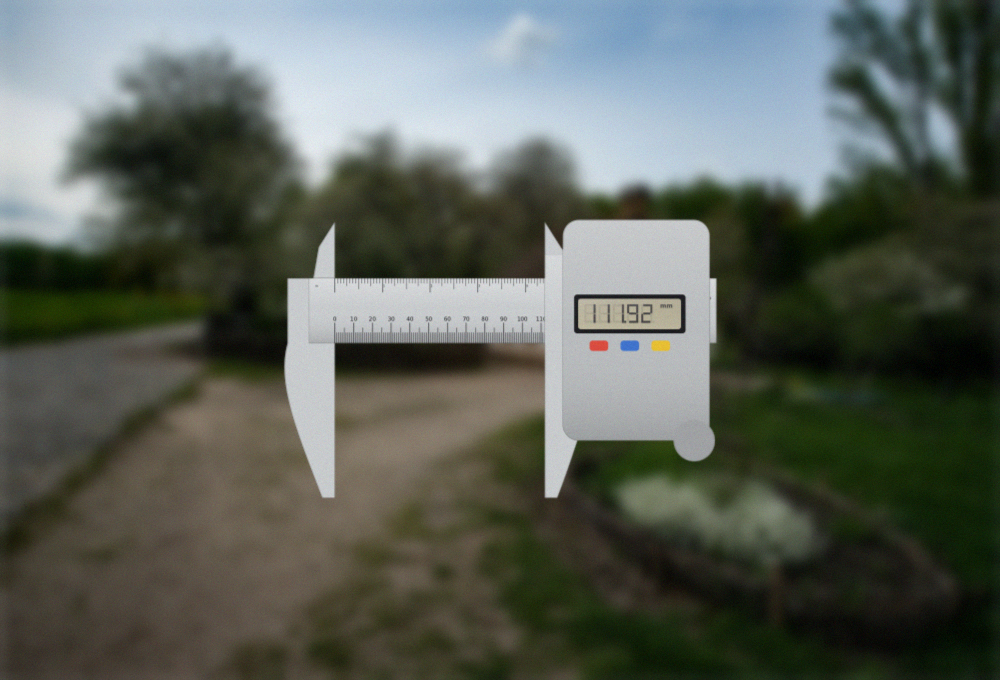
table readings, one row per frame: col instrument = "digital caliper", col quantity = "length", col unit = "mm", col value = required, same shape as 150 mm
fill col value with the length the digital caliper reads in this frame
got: 111.92 mm
